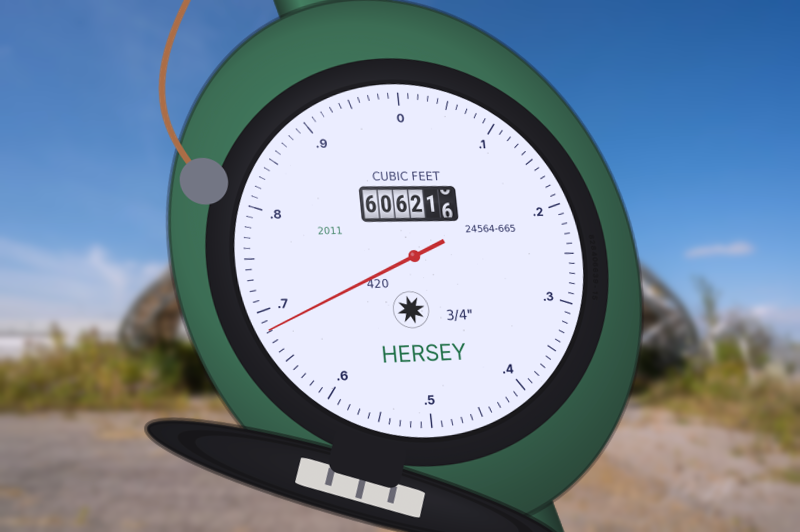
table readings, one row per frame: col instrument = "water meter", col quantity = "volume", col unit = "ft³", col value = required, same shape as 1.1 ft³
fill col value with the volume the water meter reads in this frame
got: 606215.68 ft³
